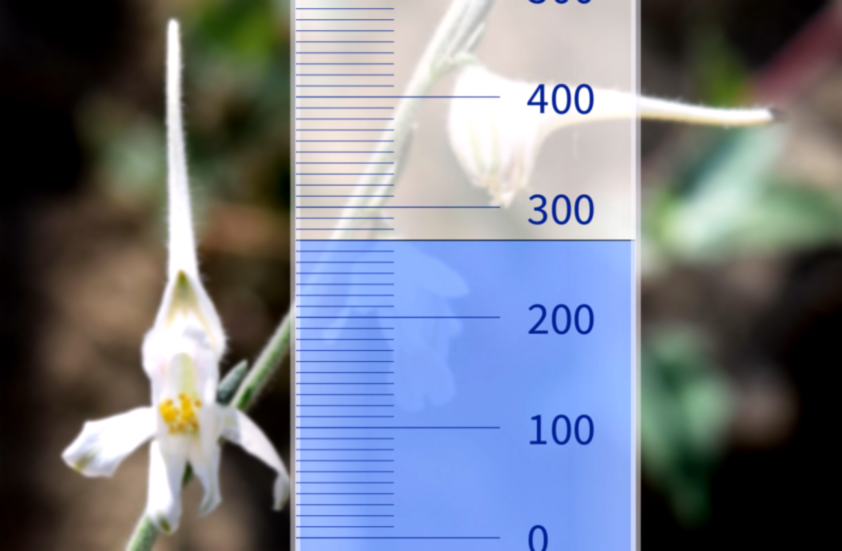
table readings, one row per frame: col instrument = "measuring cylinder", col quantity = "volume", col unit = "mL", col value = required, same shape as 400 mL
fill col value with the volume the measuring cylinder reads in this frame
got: 270 mL
